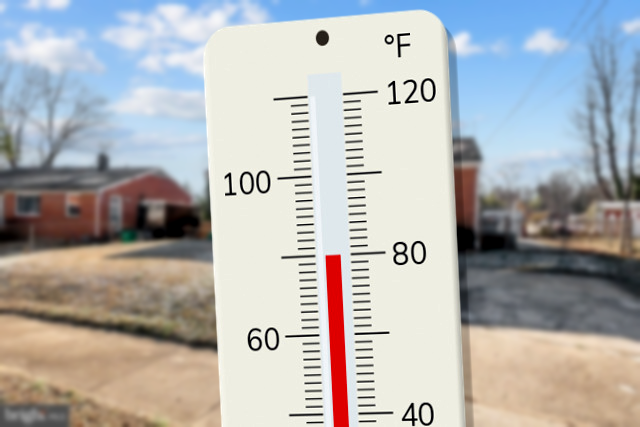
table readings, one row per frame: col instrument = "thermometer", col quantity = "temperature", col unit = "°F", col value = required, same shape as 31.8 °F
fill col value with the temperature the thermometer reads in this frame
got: 80 °F
